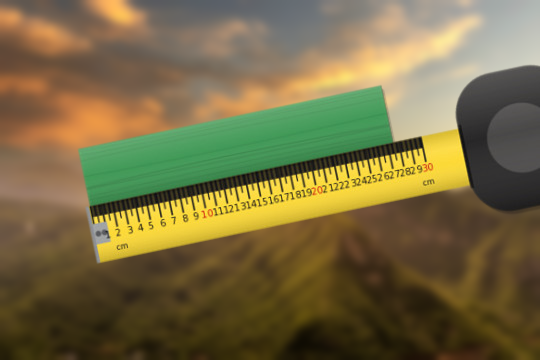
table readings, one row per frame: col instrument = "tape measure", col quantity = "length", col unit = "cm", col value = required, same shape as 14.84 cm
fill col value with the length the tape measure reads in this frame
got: 27.5 cm
